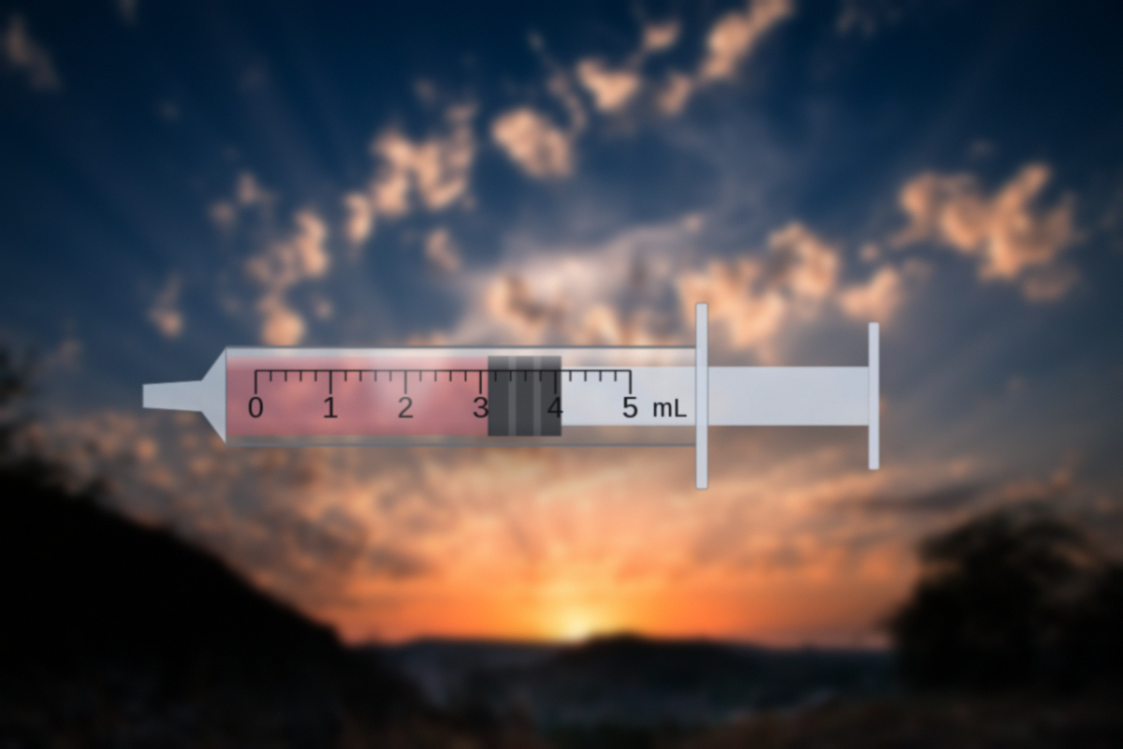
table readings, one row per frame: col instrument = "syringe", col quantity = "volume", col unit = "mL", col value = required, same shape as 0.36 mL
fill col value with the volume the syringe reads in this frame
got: 3.1 mL
